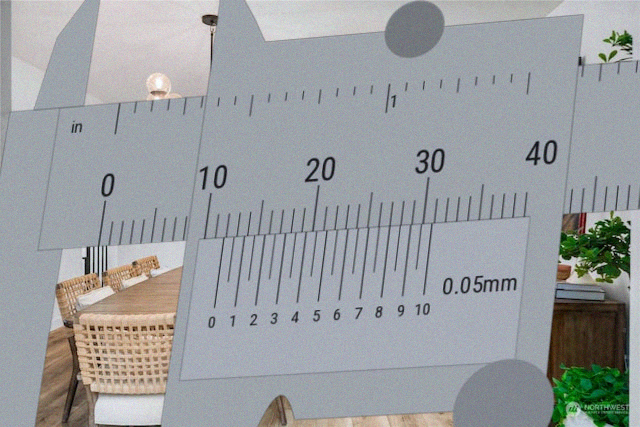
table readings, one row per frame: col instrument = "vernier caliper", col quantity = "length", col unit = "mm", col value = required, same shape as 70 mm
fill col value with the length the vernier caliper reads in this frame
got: 11.8 mm
